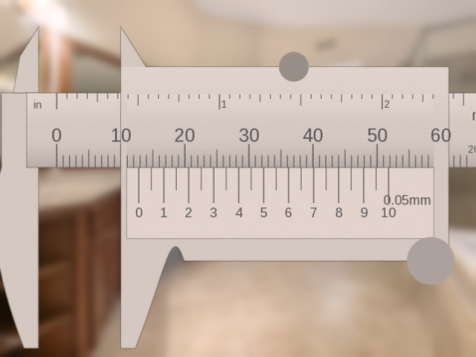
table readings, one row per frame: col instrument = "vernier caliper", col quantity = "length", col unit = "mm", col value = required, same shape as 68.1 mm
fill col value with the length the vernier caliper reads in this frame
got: 12.8 mm
